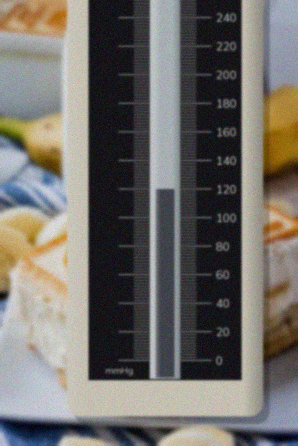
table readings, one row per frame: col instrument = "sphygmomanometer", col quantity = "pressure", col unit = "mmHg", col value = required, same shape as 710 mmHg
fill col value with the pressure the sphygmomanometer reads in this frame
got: 120 mmHg
